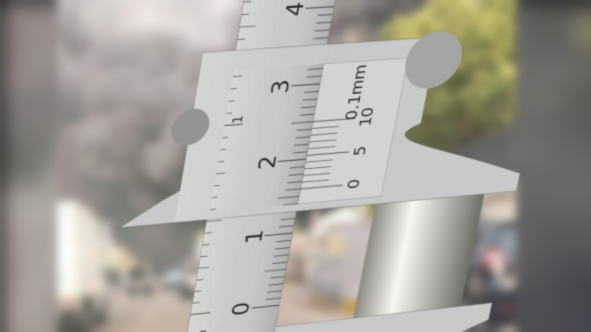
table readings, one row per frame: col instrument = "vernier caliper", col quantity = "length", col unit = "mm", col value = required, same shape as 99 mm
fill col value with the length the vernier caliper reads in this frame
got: 16.0 mm
